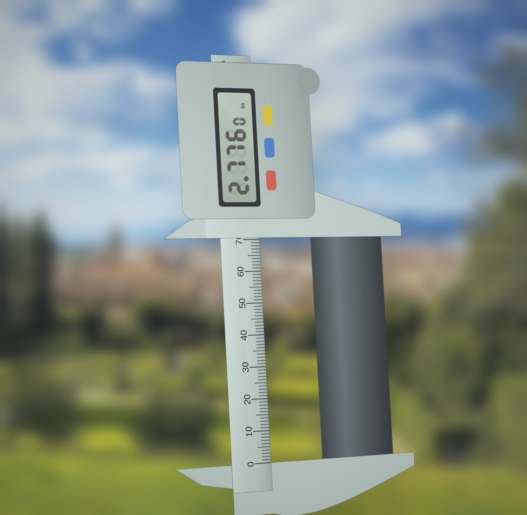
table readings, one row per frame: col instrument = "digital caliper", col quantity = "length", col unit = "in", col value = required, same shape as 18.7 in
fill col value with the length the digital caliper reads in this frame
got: 2.7760 in
